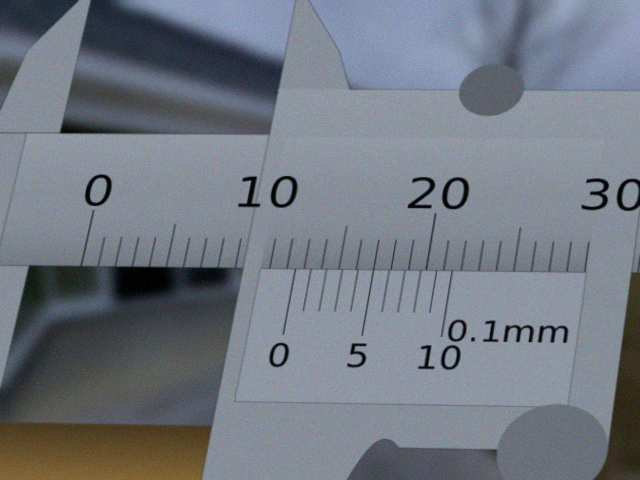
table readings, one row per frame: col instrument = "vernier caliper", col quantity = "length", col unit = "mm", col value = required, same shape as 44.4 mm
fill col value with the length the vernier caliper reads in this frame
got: 12.5 mm
